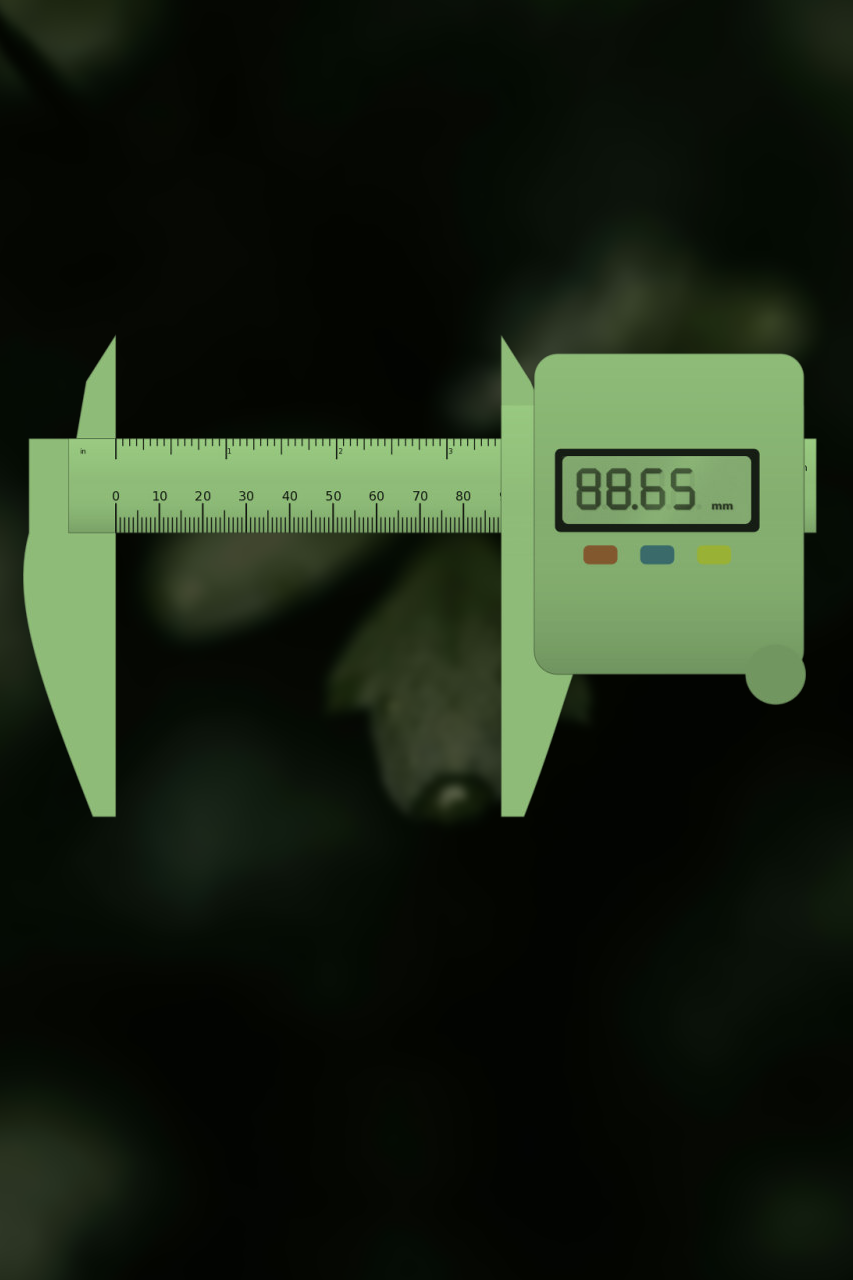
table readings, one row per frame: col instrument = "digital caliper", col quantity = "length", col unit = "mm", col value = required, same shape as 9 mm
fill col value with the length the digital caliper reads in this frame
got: 88.65 mm
